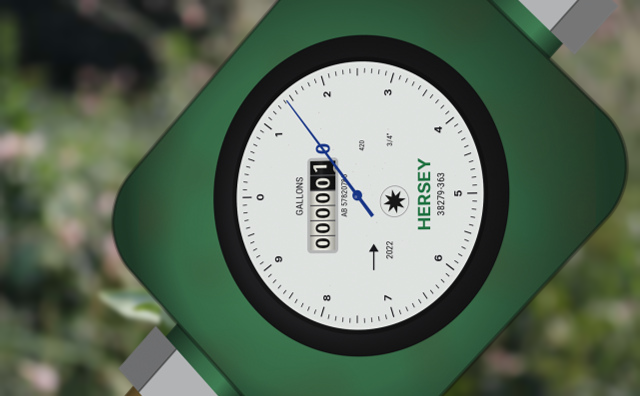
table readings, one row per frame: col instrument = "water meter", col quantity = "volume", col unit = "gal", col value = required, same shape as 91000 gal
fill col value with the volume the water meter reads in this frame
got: 11.4 gal
